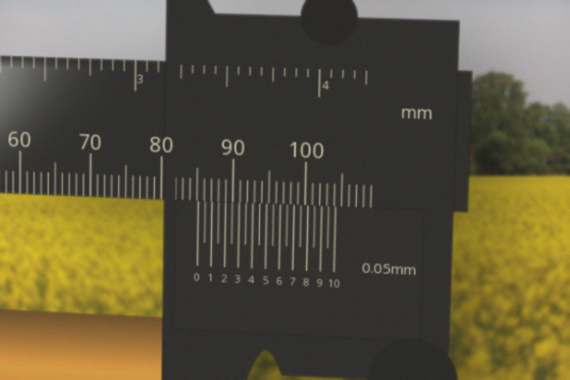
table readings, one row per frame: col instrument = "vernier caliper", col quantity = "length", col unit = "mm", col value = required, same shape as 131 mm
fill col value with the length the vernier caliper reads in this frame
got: 85.2 mm
